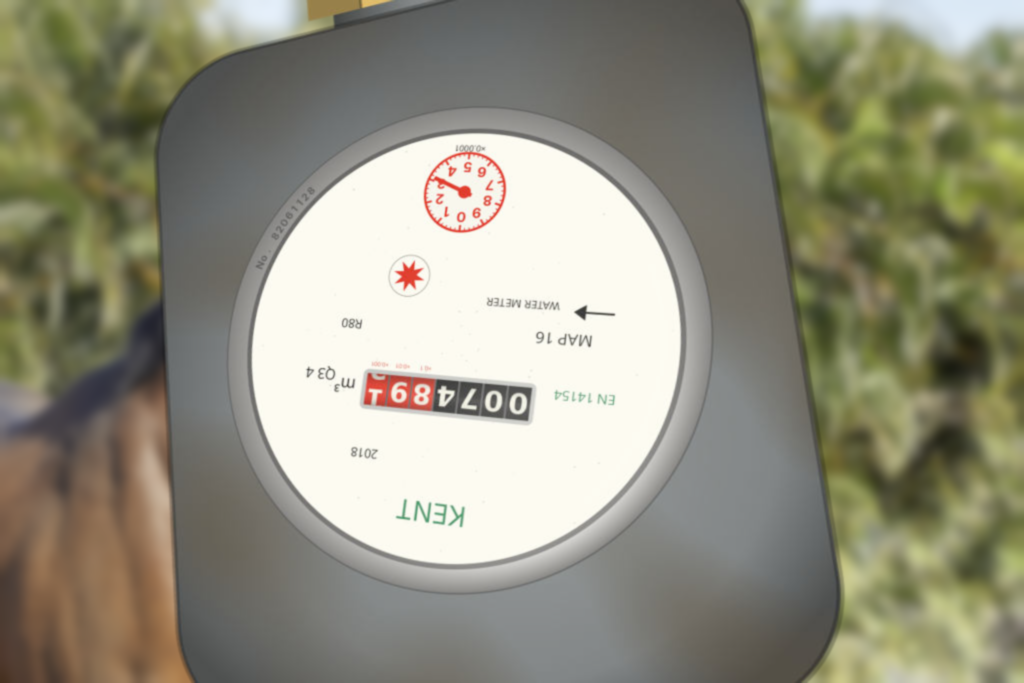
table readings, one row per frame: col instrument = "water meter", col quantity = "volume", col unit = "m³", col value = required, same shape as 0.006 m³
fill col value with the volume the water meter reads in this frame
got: 74.8913 m³
